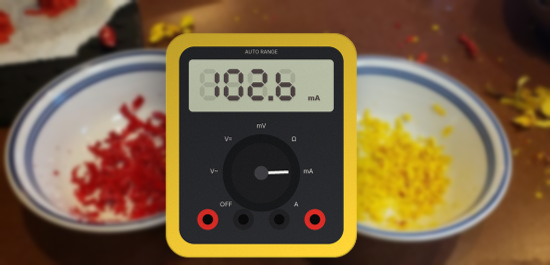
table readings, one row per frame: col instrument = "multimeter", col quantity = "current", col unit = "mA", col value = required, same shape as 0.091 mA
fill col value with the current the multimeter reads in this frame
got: 102.6 mA
